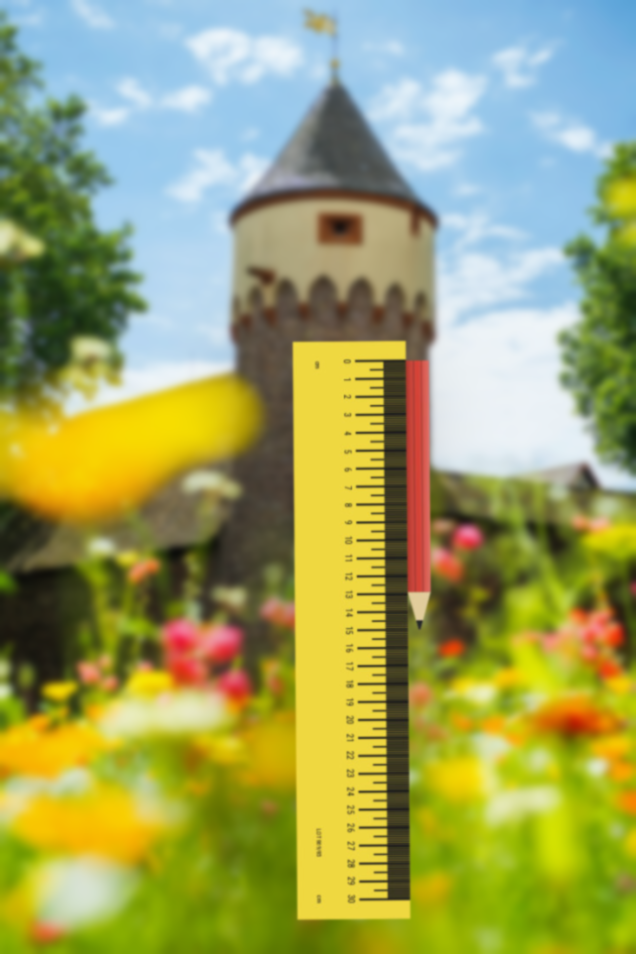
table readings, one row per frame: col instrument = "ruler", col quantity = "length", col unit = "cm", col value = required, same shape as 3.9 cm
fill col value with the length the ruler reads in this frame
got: 15 cm
